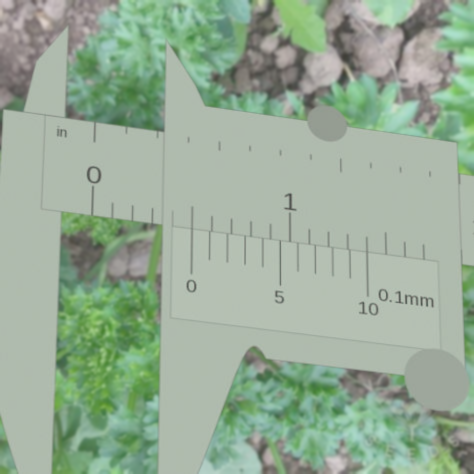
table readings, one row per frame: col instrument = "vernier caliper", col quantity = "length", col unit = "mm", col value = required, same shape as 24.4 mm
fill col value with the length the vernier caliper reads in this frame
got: 5.0 mm
